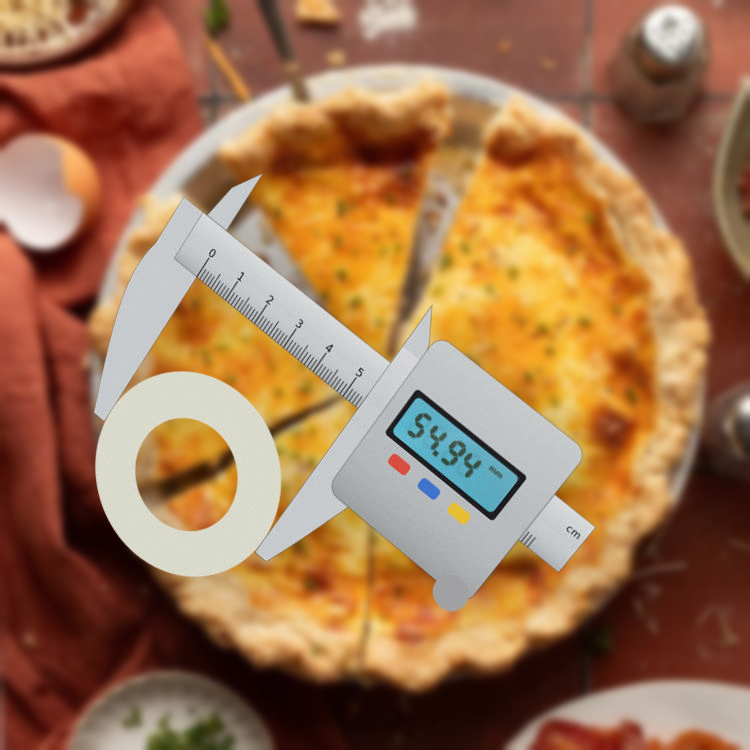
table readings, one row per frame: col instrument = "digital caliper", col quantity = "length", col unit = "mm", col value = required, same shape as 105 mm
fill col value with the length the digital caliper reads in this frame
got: 54.94 mm
